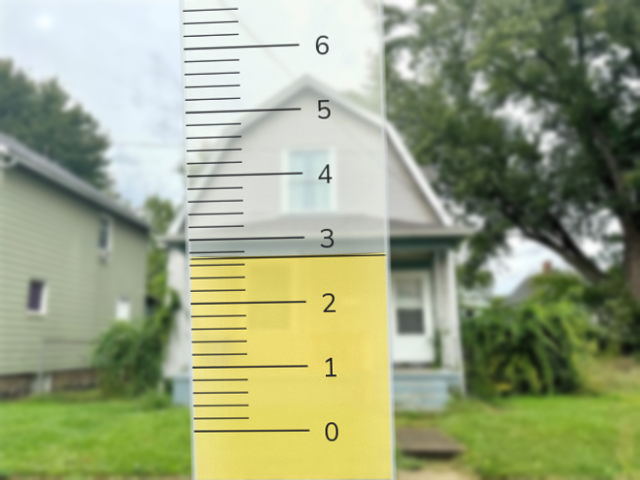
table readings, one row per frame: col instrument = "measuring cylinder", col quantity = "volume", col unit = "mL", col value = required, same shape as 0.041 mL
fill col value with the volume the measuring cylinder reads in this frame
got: 2.7 mL
